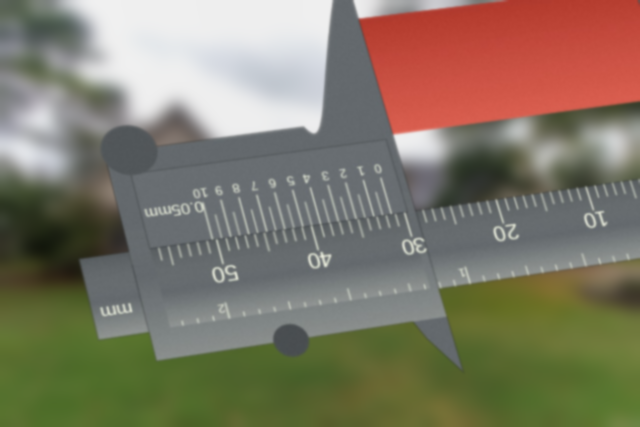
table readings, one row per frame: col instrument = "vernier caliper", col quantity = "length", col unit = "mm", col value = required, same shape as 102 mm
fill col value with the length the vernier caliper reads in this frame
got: 31.4 mm
